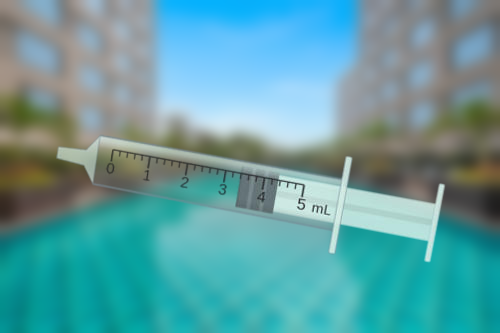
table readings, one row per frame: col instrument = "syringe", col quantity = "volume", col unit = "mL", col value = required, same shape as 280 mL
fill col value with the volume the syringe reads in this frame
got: 3.4 mL
